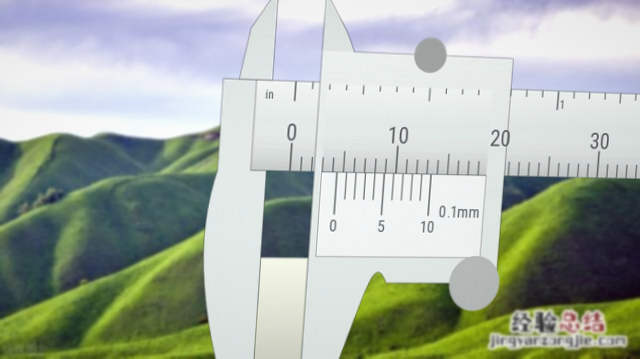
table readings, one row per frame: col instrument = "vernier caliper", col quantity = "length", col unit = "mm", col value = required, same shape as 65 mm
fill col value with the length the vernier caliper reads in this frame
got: 4.4 mm
